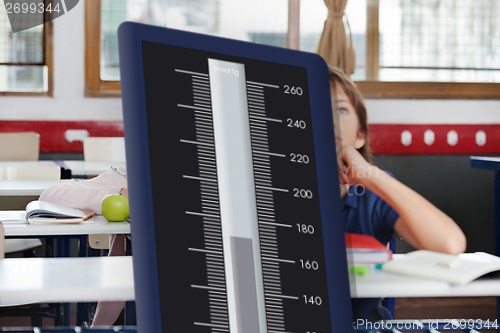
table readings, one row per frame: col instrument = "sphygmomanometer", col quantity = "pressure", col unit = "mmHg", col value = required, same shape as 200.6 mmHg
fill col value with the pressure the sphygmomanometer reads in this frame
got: 170 mmHg
